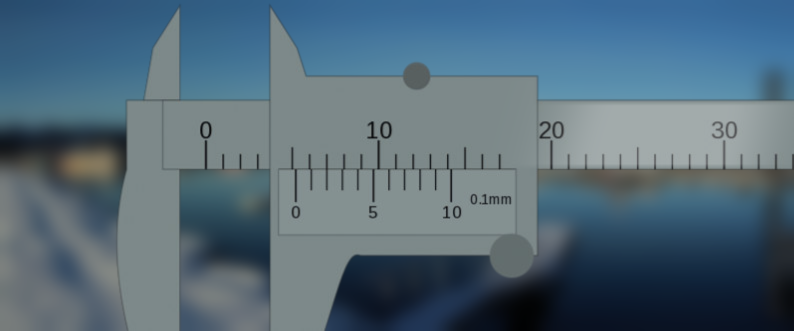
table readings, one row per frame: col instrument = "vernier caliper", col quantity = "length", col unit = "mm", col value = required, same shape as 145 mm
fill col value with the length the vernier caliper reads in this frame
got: 5.2 mm
